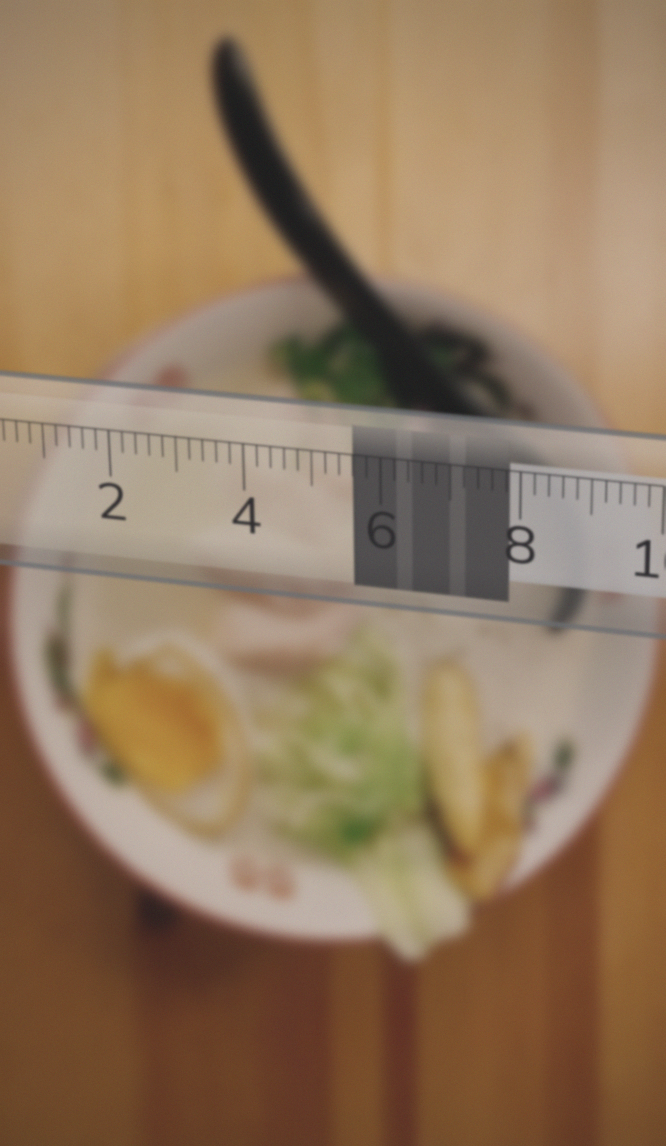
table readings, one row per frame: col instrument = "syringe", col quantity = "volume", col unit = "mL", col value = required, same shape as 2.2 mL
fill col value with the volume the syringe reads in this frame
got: 5.6 mL
